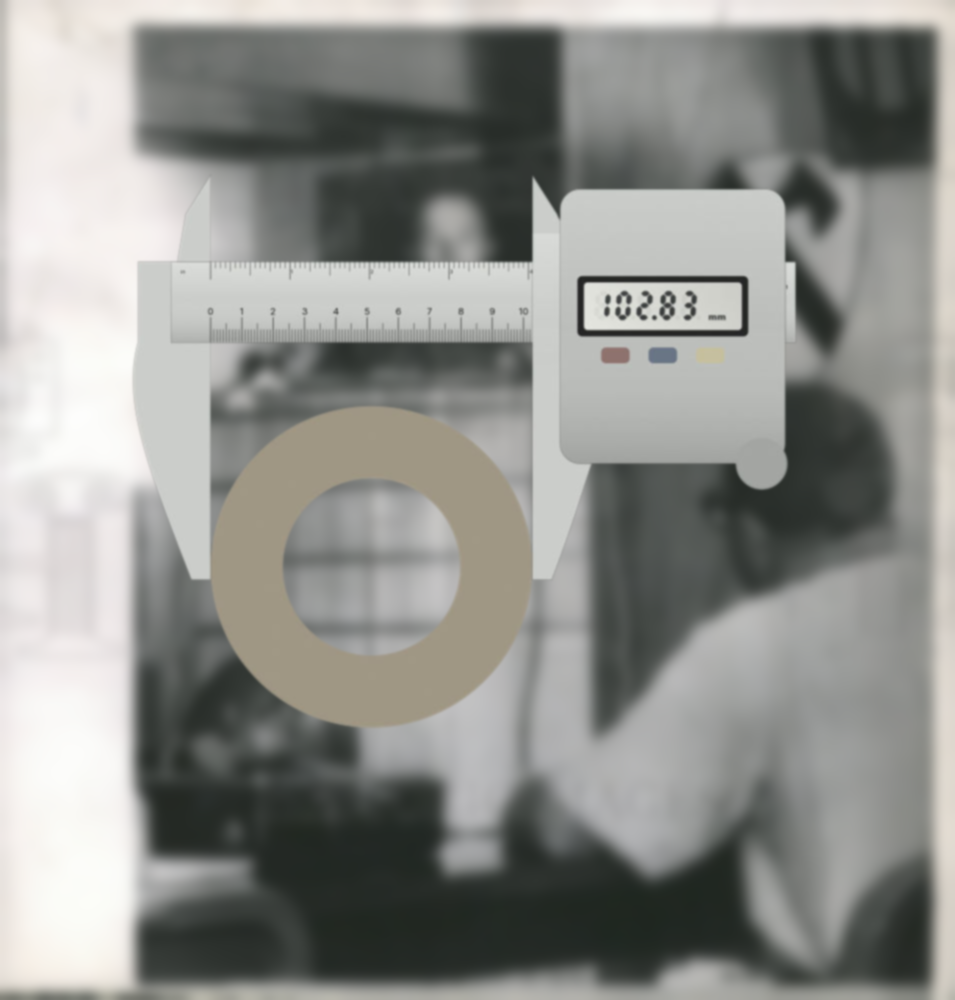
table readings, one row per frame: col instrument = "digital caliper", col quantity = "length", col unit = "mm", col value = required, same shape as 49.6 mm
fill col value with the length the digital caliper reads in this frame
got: 102.83 mm
